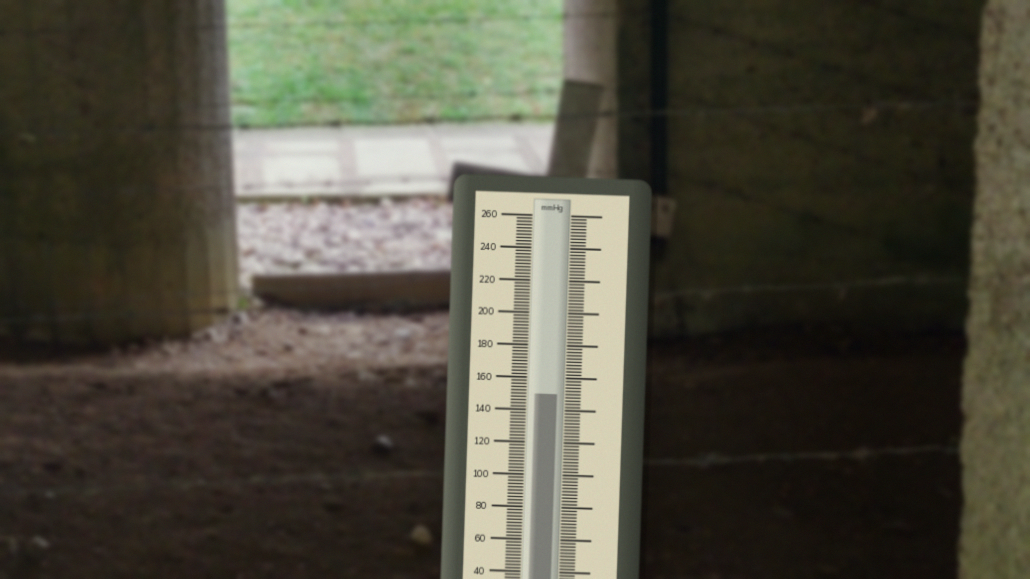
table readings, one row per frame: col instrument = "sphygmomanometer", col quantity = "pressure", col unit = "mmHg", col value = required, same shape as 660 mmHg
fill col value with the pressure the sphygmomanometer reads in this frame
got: 150 mmHg
